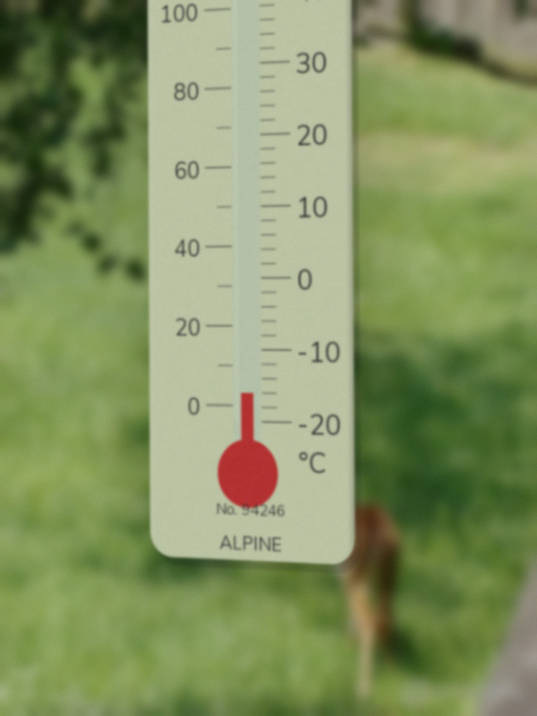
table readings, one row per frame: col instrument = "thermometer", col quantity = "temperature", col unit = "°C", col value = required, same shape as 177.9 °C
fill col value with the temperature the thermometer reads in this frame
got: -16 °C
